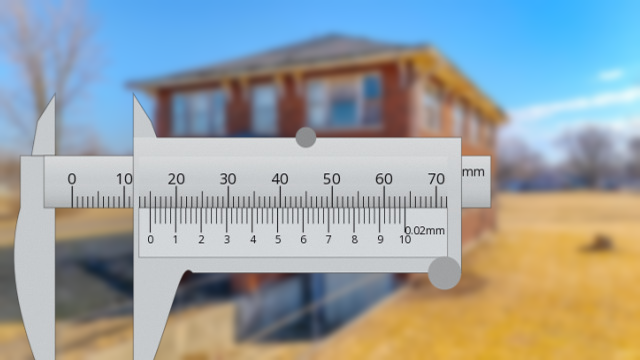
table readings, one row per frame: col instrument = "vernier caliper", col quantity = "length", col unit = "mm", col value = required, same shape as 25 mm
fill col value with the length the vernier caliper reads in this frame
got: 15.0 mm
